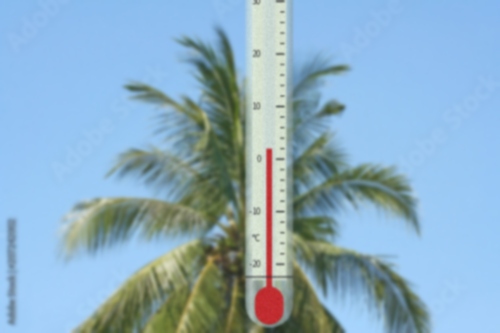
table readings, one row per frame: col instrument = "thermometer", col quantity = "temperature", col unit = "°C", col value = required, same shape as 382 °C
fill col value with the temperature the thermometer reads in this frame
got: 2 °C
